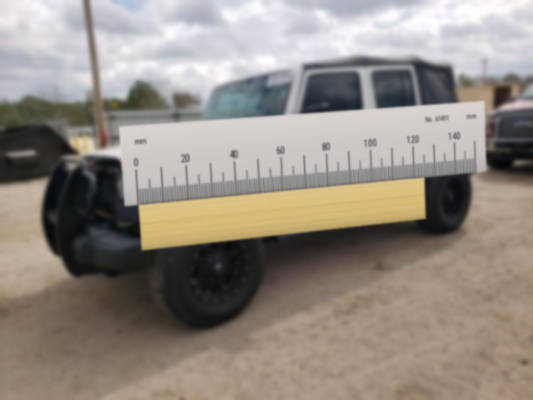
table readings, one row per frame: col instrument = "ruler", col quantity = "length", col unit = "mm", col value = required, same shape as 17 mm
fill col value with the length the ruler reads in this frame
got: 125 mm
